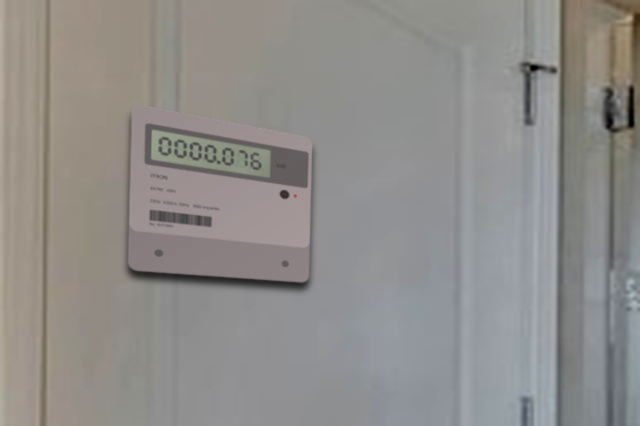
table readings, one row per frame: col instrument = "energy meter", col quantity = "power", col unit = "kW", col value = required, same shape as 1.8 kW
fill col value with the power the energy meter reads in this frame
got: 0.076 kW
